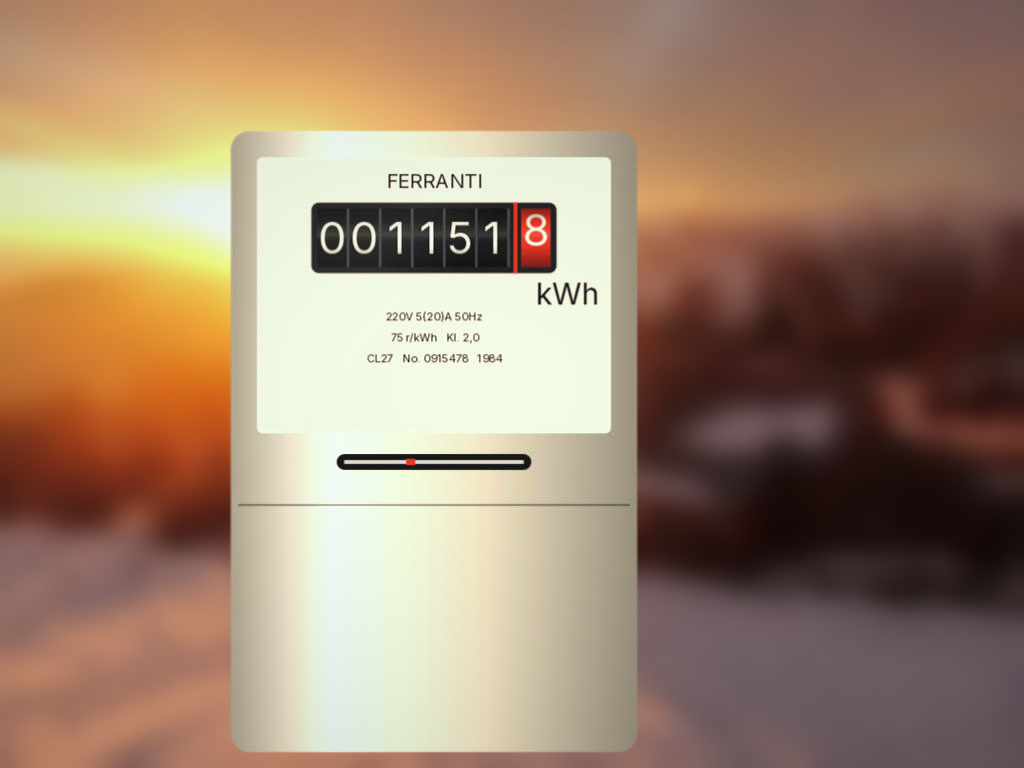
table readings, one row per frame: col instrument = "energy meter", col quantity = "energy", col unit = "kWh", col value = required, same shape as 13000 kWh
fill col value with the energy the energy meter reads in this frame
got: 1151.8 kWh
